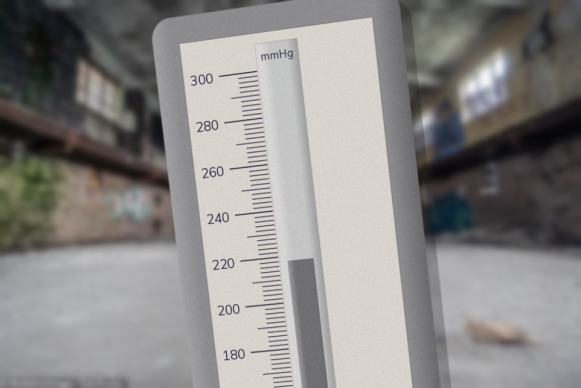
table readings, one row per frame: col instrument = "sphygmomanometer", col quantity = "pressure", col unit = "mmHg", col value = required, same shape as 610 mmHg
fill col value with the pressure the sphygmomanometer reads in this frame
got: 218 mmHg
